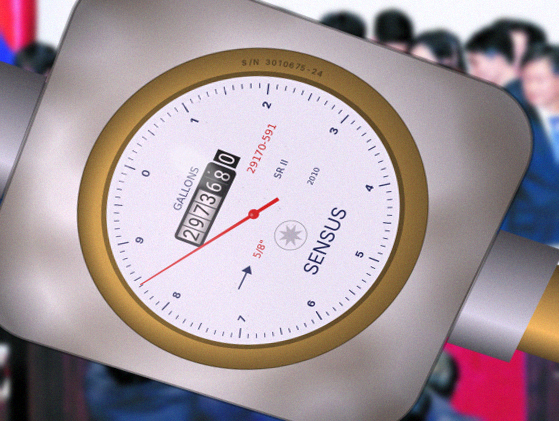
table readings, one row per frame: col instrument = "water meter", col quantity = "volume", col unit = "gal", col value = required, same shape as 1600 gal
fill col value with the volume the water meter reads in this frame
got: 2973678.4 gal
